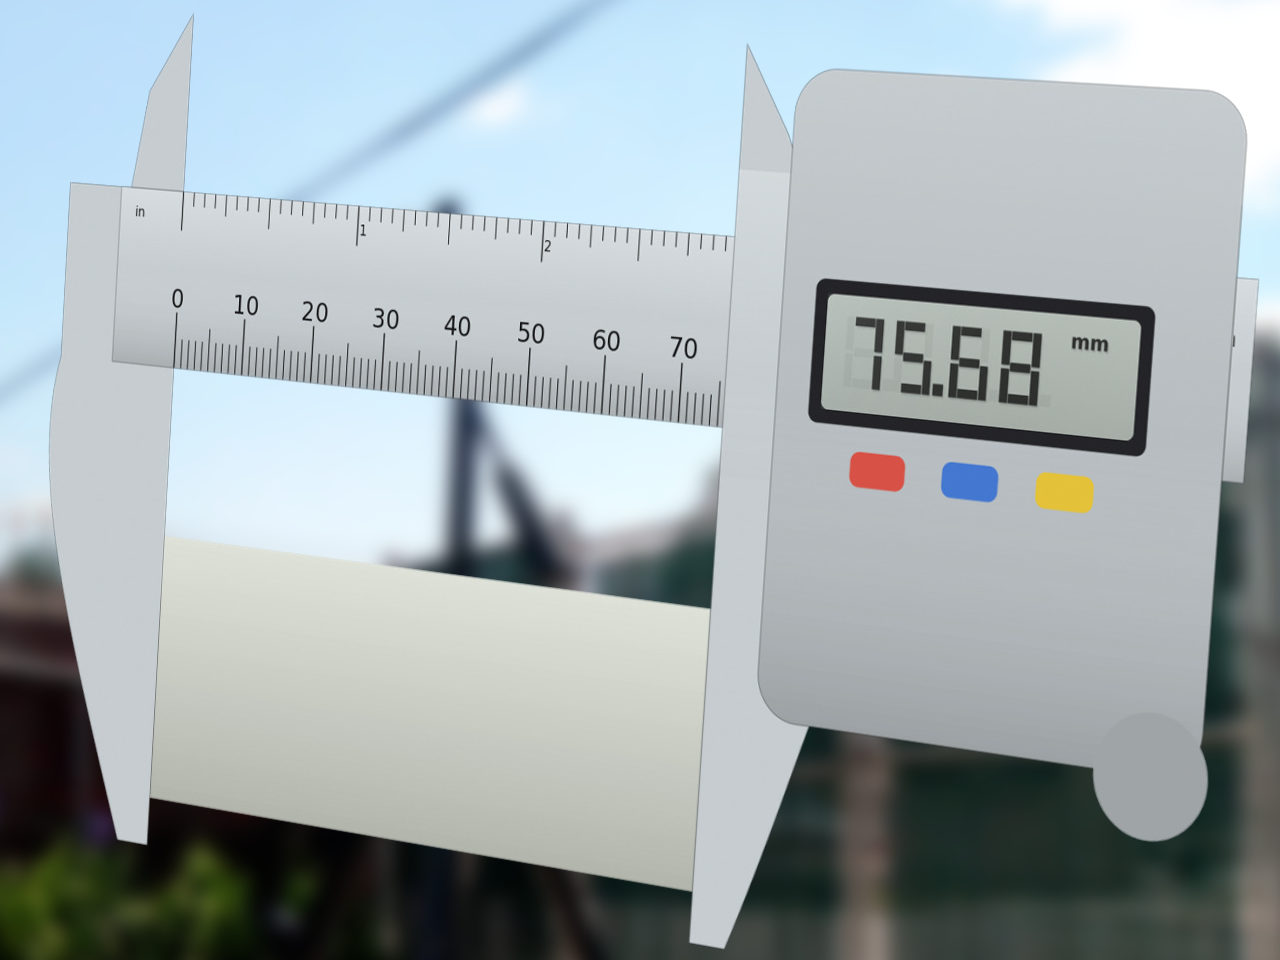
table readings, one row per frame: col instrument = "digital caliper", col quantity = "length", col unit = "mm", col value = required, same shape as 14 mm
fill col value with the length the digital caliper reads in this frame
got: 75.68 mm
